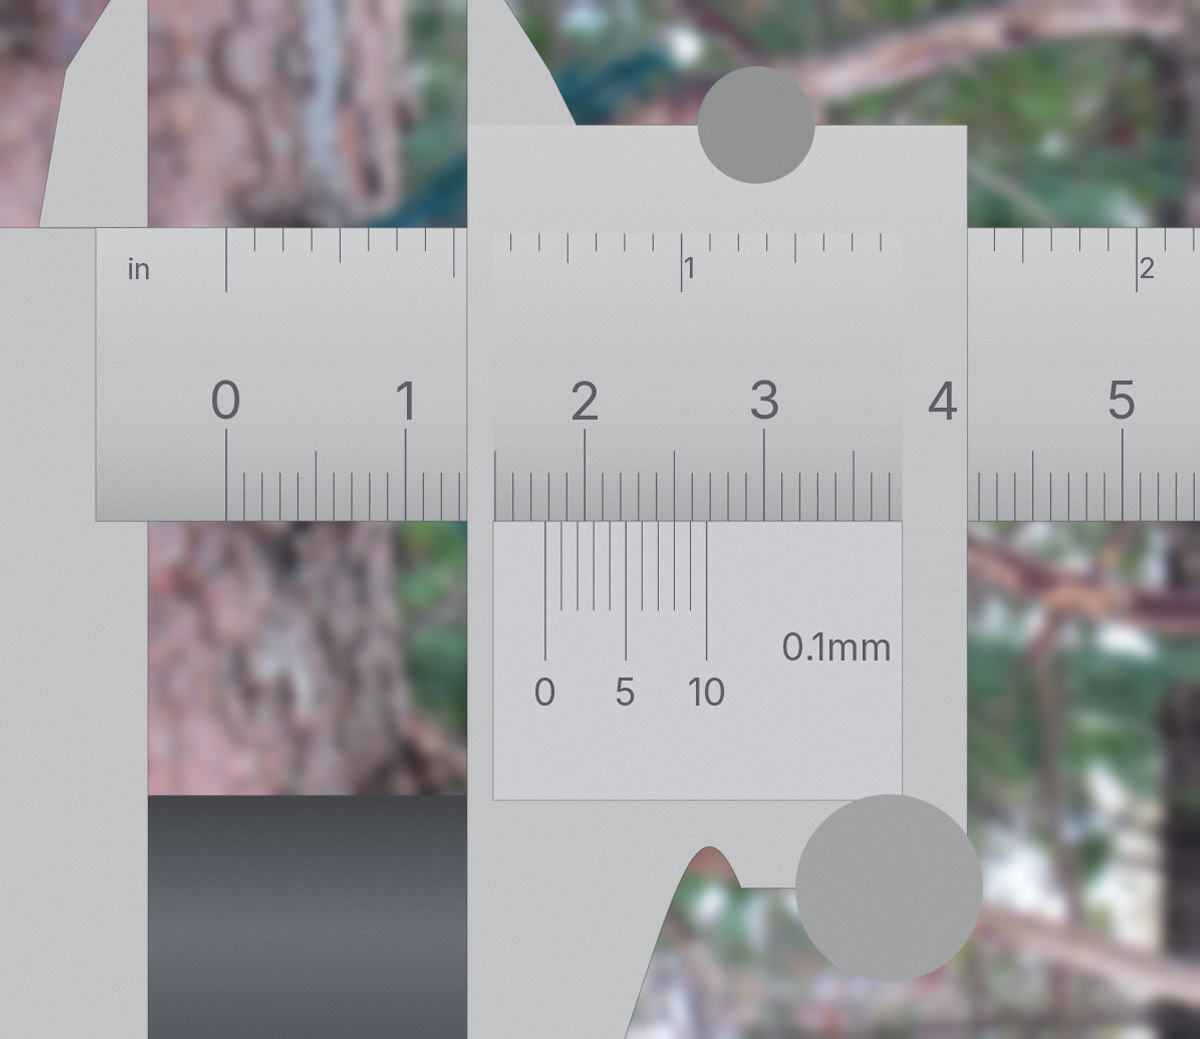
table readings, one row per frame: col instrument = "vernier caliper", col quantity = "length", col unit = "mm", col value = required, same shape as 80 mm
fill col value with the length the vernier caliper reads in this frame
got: 17.8 mm
